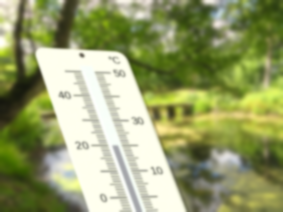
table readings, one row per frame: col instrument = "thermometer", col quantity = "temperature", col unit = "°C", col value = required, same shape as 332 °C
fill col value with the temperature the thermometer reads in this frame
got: 20 °C
